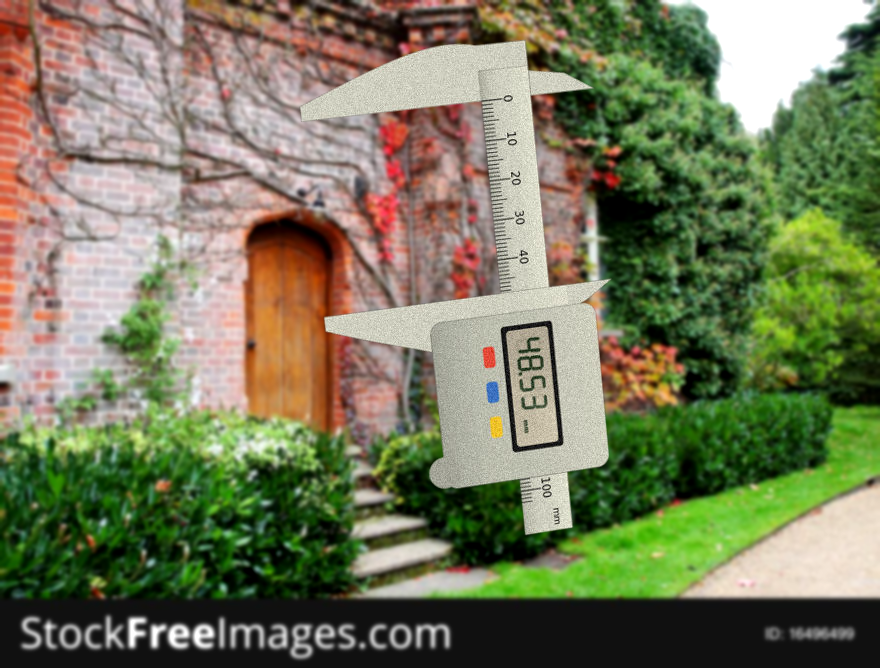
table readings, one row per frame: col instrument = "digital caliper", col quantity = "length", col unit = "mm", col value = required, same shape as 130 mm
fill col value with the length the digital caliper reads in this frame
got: 48.53 mm
